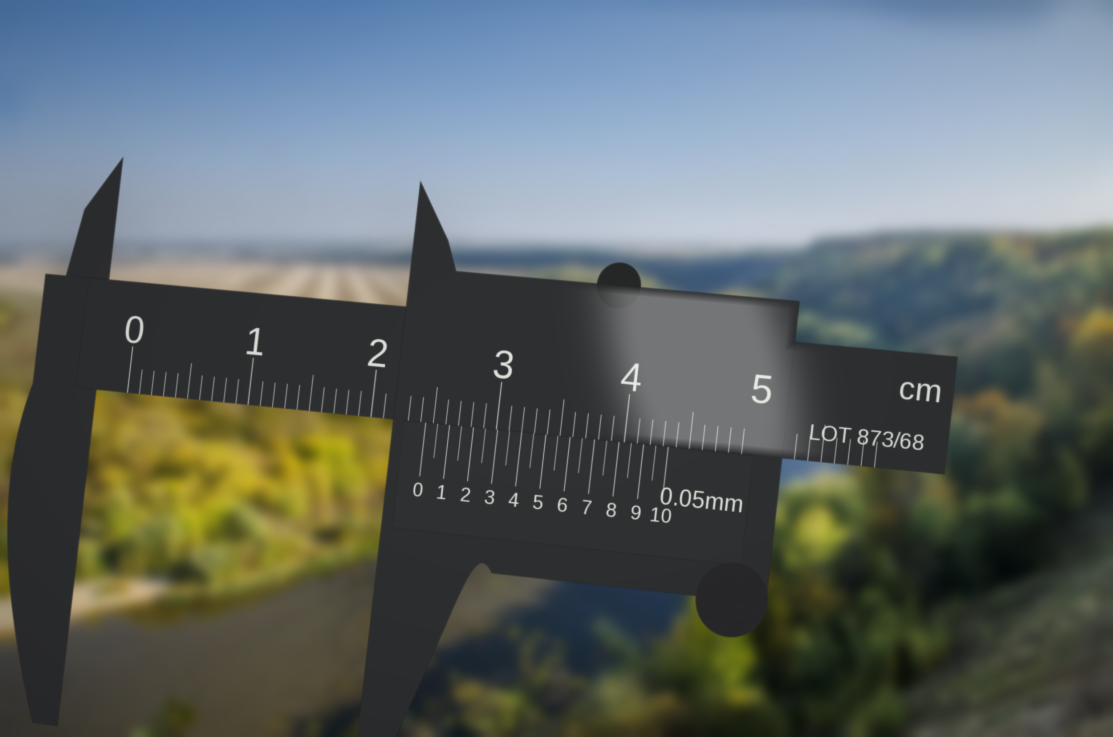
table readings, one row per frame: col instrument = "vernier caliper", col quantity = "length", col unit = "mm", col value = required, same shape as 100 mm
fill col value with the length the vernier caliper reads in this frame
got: 24.4 mm
